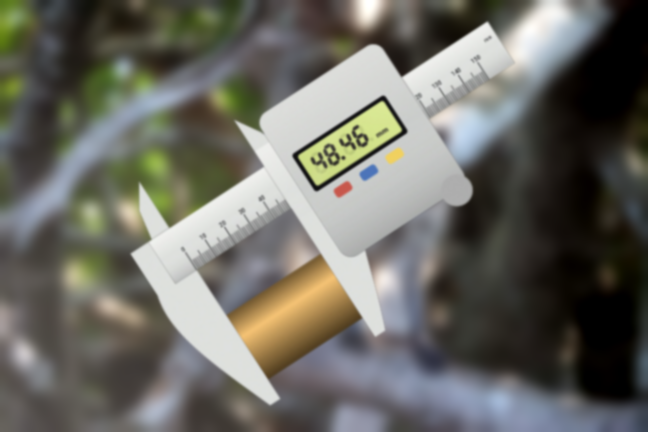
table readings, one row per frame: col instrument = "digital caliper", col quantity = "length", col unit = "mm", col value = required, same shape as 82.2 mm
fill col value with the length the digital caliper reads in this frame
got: 48.46 mm
